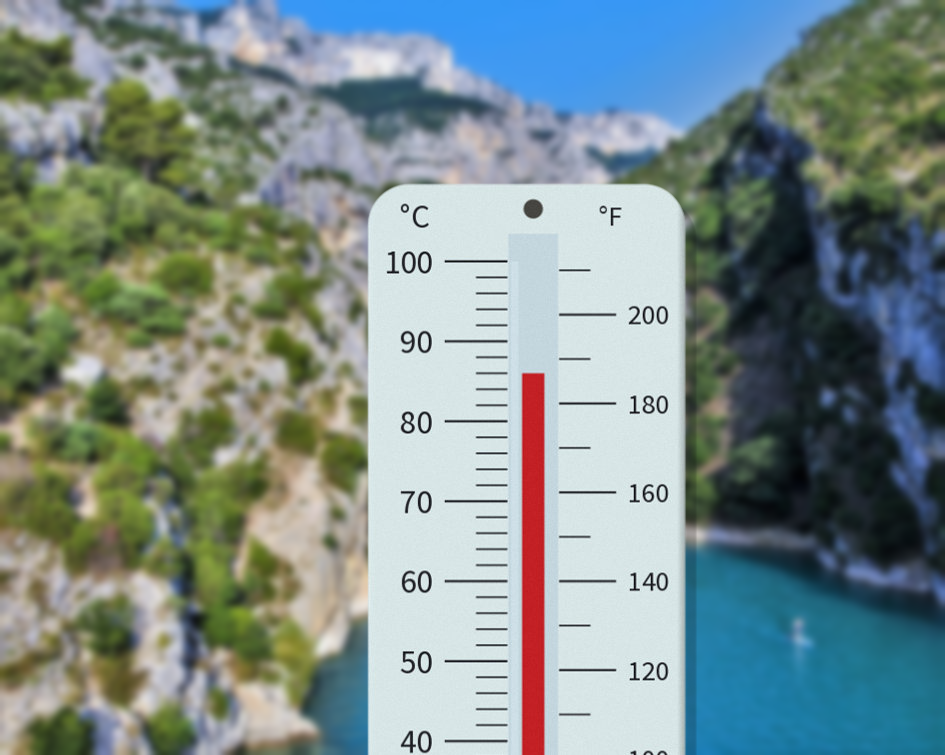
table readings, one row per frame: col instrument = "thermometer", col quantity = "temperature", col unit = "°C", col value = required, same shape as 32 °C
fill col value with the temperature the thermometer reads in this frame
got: 86 °C
